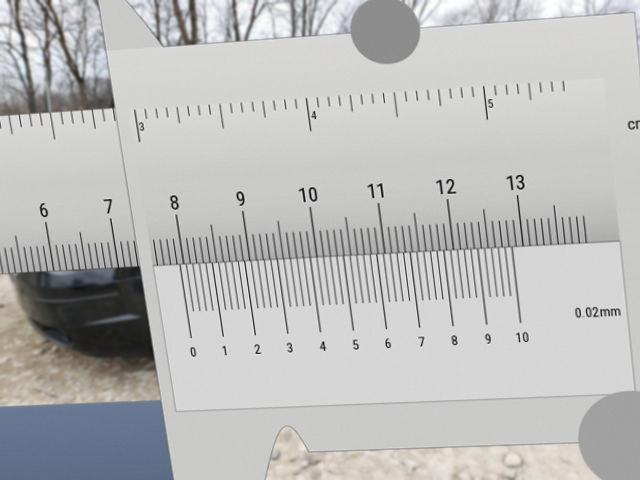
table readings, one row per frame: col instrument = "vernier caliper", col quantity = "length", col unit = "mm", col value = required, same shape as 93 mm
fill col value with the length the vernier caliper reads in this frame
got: 79.4 mm
